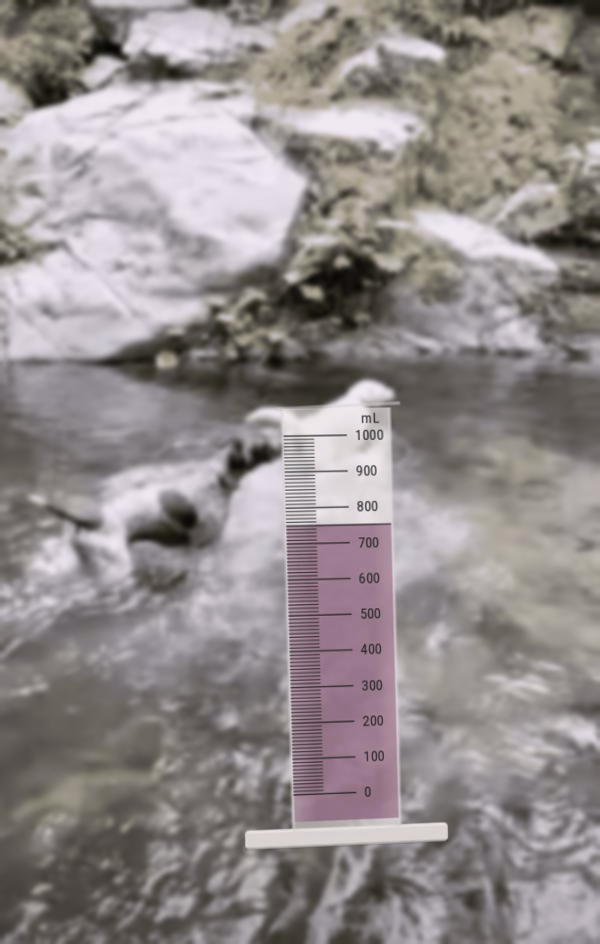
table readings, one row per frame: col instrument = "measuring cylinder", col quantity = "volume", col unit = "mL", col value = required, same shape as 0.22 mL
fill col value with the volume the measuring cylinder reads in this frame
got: 750 mL
